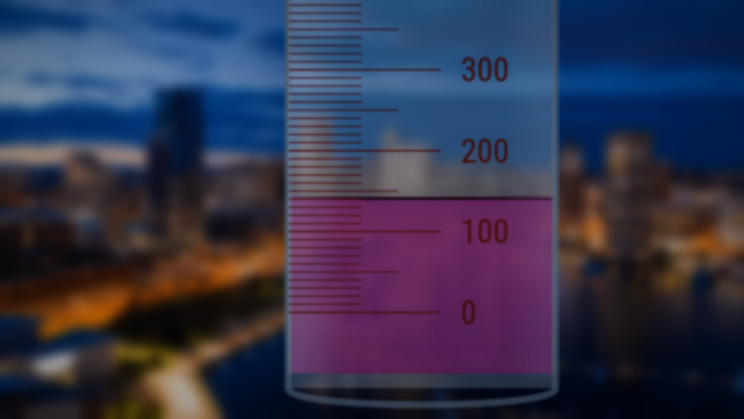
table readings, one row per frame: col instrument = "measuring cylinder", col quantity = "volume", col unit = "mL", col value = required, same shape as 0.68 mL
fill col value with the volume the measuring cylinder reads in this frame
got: 140 mL
